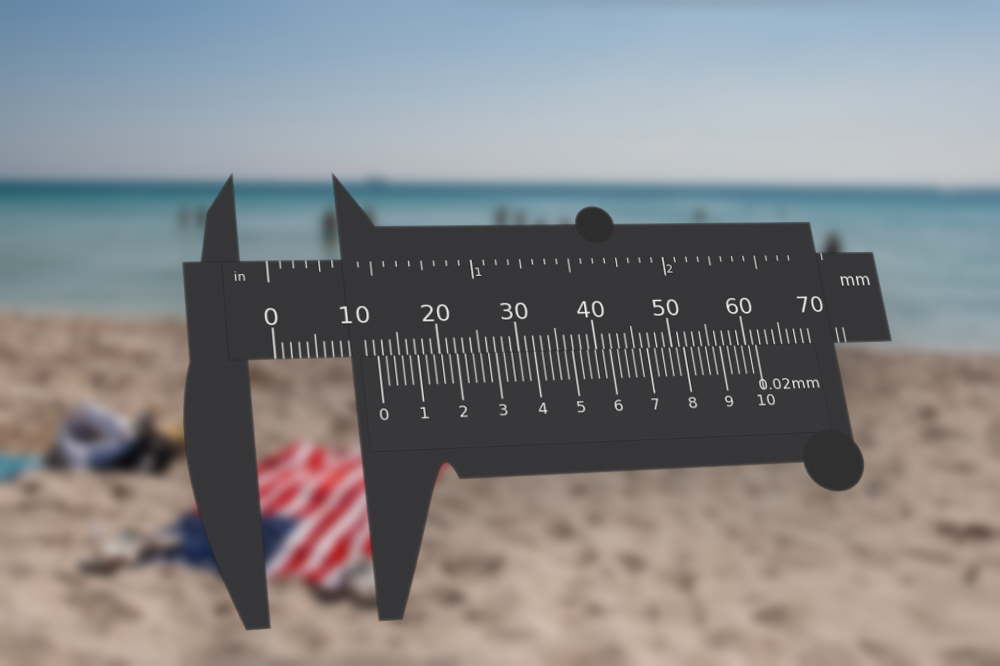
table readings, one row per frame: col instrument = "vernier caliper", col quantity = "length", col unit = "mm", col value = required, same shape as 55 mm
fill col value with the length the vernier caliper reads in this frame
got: 12.4 mm
